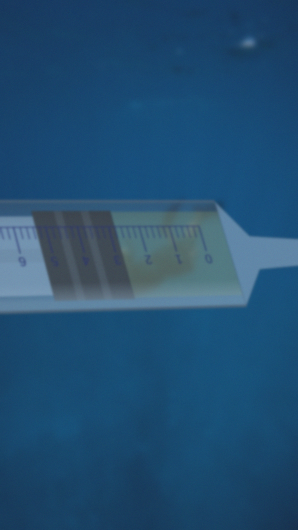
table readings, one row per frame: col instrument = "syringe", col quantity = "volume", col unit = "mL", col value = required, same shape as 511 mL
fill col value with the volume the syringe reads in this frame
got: 2.8 mL
